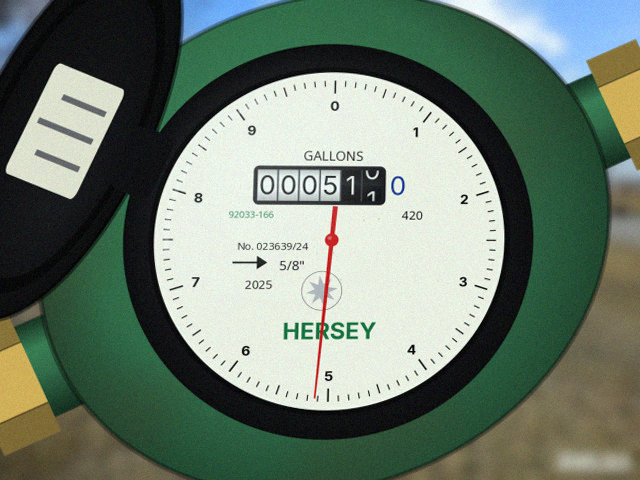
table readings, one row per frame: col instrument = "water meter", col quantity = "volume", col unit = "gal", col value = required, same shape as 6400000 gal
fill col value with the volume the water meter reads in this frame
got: 5105.1 gal
